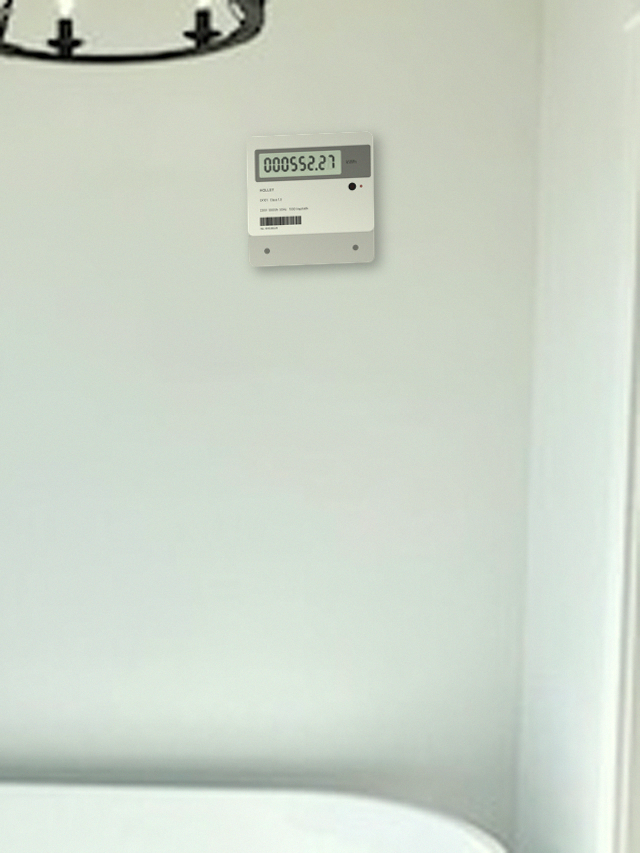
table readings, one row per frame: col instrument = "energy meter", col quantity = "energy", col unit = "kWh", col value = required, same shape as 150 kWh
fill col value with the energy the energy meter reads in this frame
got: 552.27 kWh
